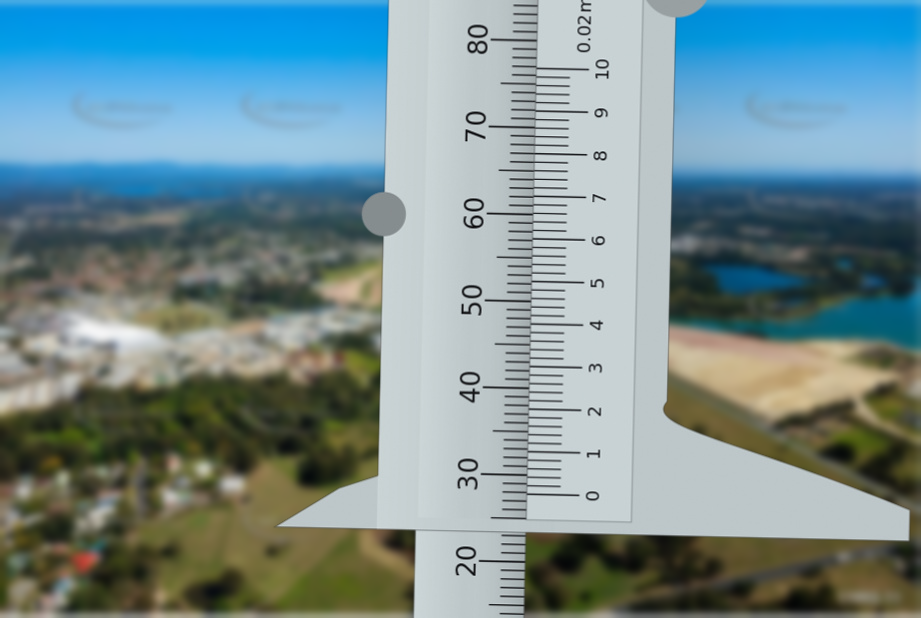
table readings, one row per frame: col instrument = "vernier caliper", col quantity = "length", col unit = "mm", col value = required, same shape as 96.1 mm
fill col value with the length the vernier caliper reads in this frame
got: 27.8 mm
